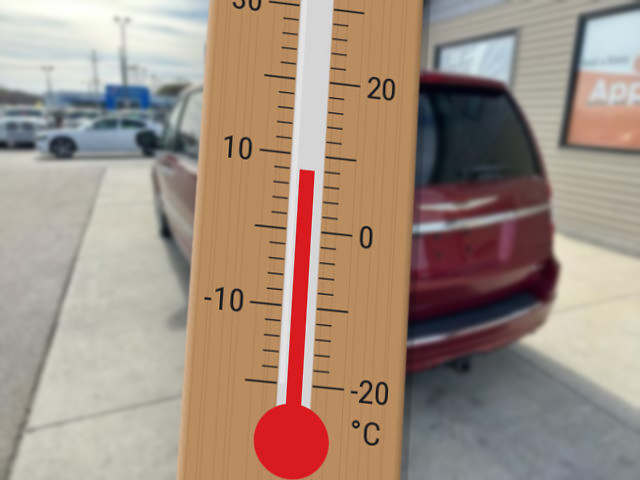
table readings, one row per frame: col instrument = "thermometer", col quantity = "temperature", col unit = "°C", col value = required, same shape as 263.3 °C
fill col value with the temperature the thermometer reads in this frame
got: 8 °C
